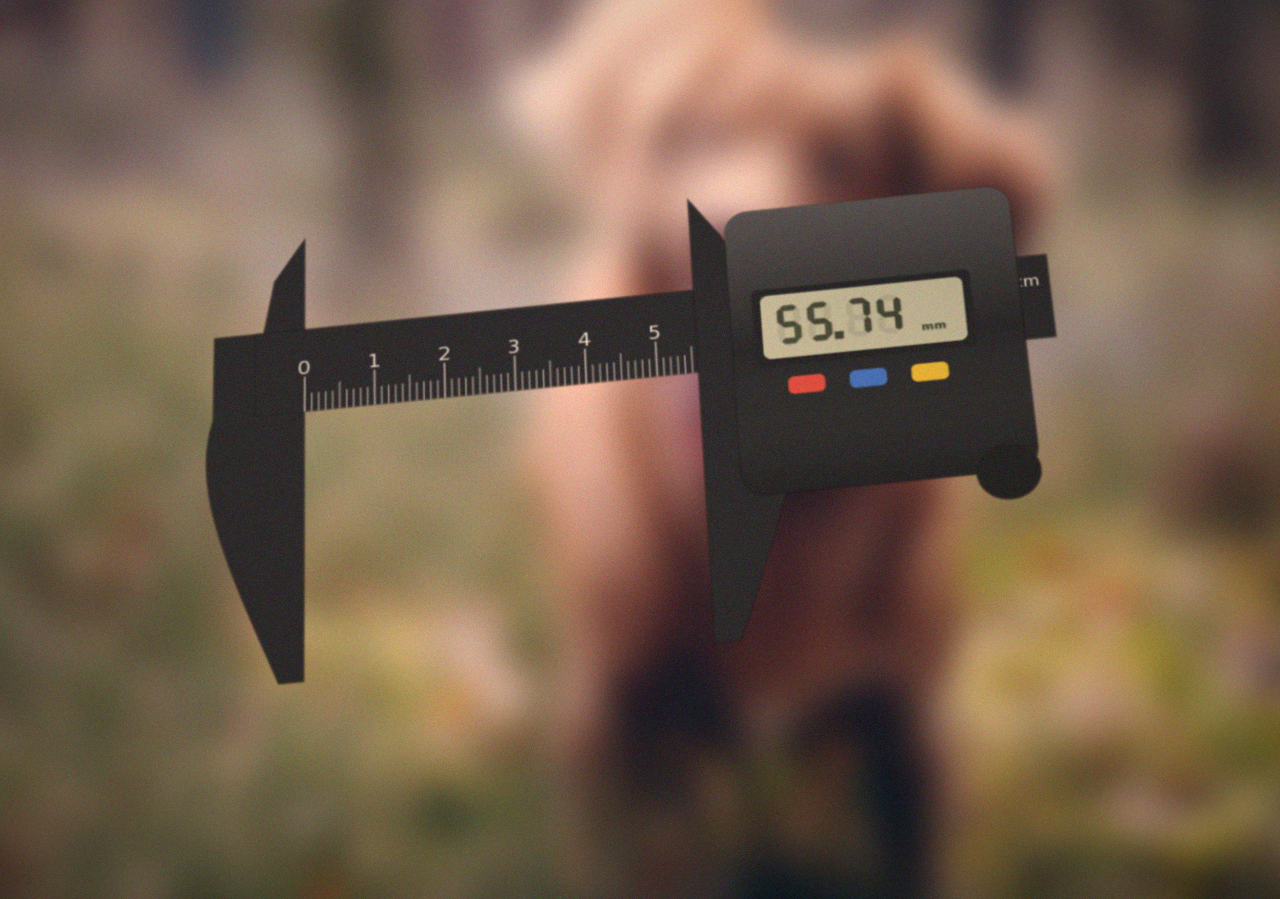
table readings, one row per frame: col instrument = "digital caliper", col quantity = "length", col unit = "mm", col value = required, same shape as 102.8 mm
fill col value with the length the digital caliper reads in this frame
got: 55.74 mm
